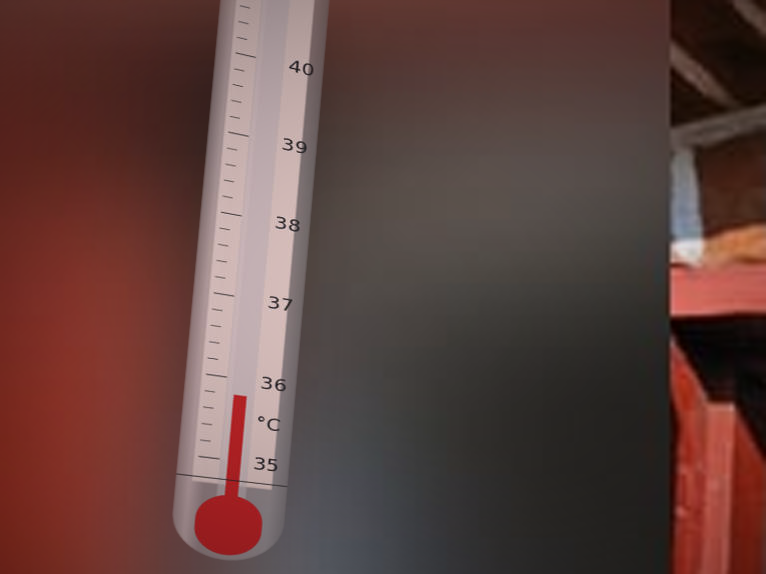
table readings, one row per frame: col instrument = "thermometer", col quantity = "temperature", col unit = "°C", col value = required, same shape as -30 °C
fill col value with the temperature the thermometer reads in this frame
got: 35.8 °C
